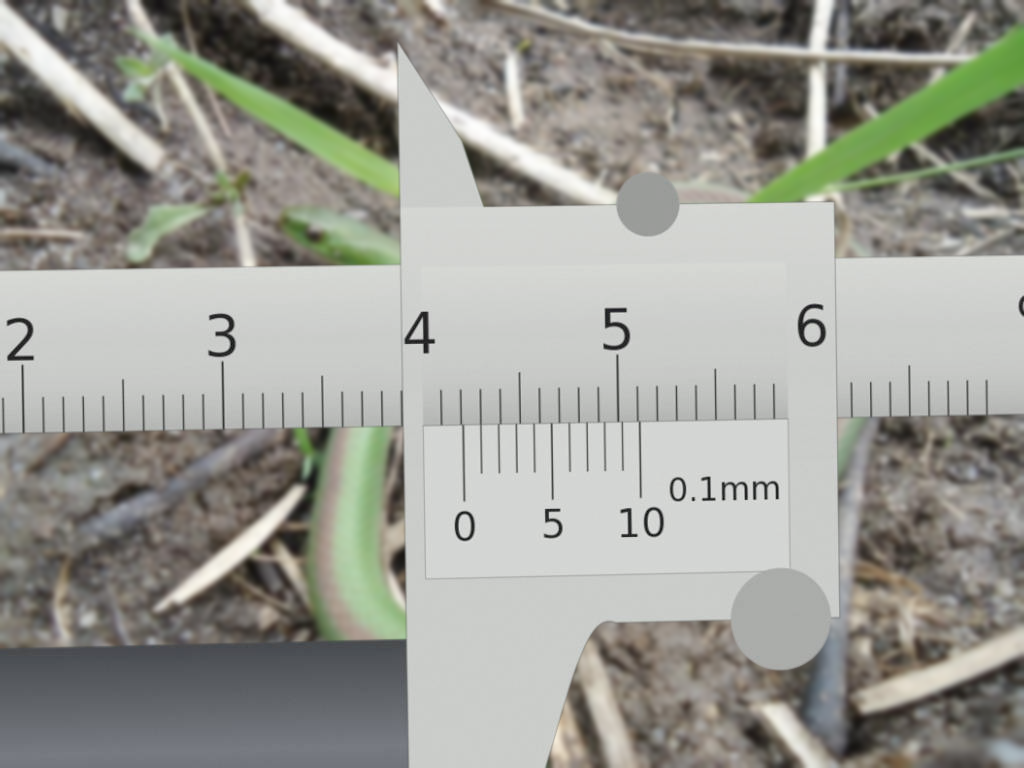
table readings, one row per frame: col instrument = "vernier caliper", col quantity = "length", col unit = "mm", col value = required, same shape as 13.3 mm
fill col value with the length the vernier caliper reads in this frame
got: 42.1 mm
